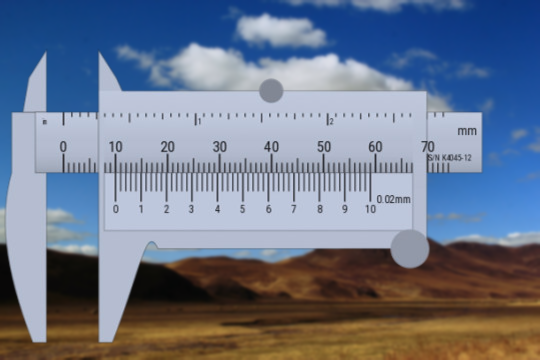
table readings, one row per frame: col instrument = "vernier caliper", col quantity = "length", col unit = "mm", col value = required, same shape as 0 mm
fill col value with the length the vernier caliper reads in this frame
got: 10.0 mm
